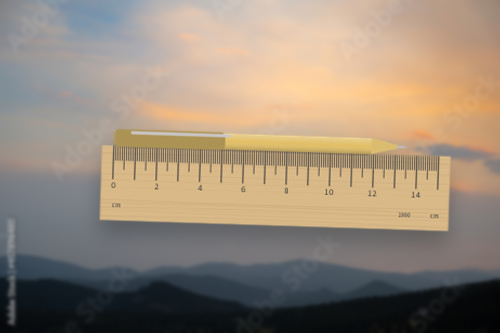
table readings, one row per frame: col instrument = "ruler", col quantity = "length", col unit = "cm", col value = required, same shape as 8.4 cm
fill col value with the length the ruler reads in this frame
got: 13.5 cm
